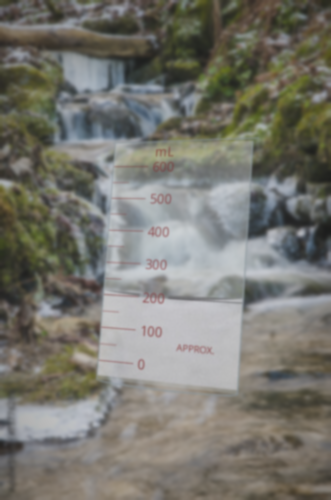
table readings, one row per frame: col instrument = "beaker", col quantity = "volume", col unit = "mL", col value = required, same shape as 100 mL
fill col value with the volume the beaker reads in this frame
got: 200 mL
